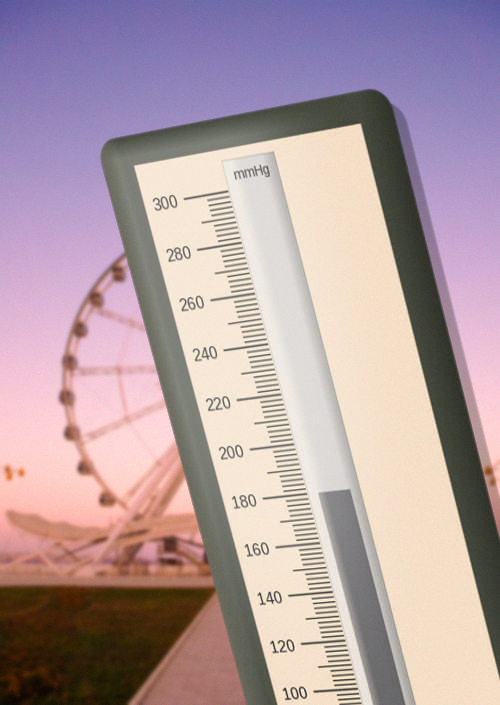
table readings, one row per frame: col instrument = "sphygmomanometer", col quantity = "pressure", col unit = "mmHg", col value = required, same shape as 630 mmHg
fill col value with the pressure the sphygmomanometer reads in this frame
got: 180 mmHg
